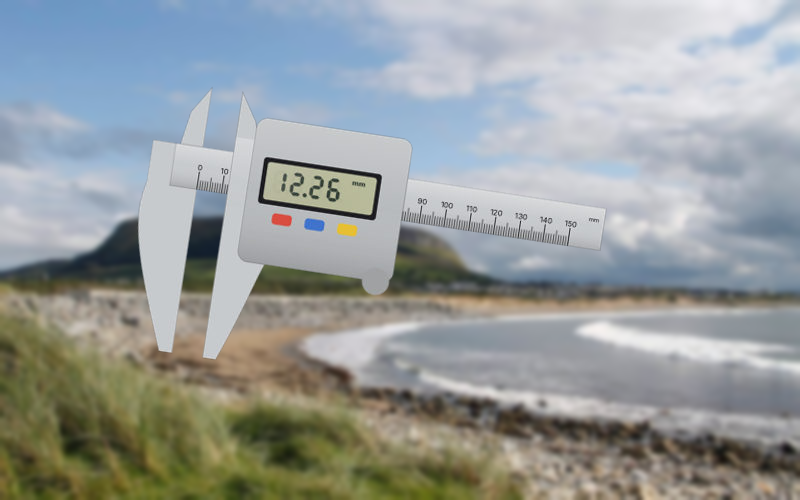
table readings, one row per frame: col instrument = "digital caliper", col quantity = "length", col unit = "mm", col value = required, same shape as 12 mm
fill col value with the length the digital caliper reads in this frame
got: 12.26 mm
